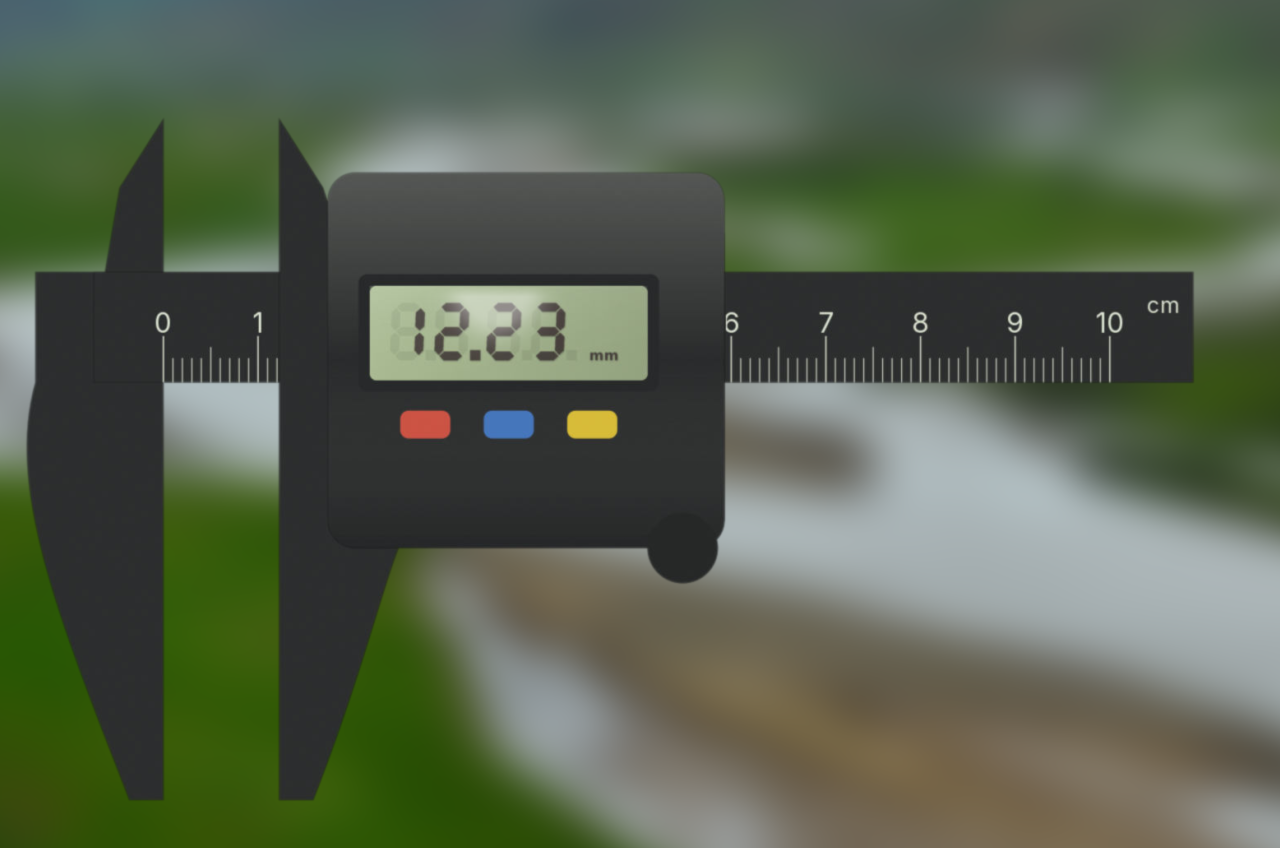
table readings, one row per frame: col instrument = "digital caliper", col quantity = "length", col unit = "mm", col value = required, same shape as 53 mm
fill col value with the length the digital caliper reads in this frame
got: 12.23 mm
